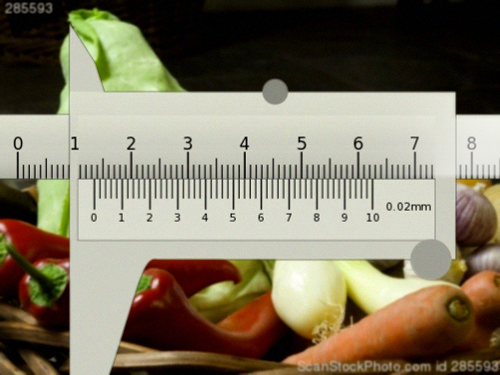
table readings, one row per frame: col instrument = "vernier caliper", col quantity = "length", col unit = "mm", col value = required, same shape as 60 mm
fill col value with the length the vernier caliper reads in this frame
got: 13.5 mm
